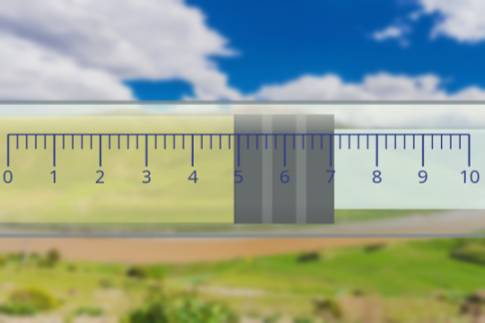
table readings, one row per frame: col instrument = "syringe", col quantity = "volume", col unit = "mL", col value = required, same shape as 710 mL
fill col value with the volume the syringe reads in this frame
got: 4.9 mL
